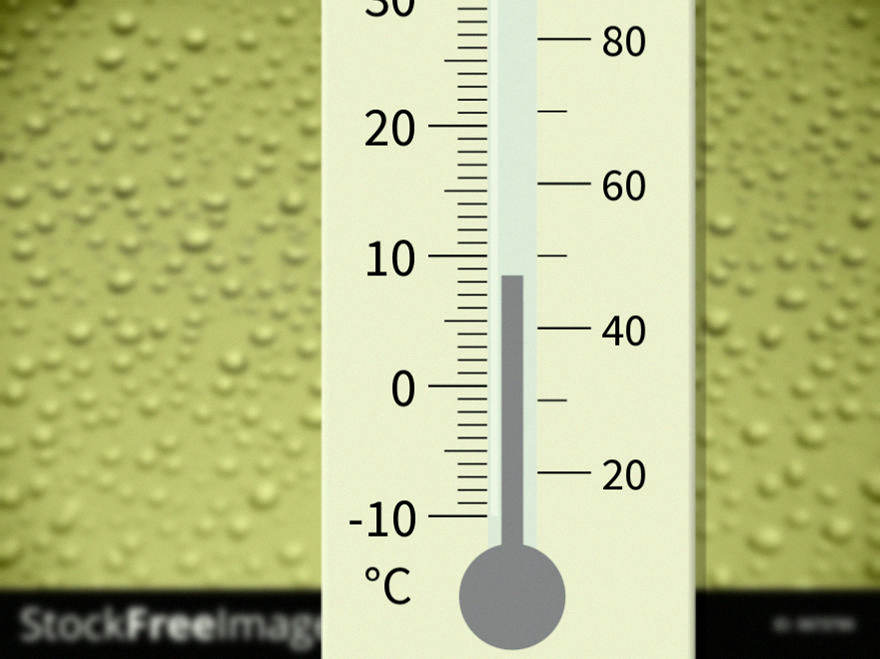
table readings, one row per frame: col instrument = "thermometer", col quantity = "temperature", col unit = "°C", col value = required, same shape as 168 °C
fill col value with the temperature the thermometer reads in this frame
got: 8.5 °C
